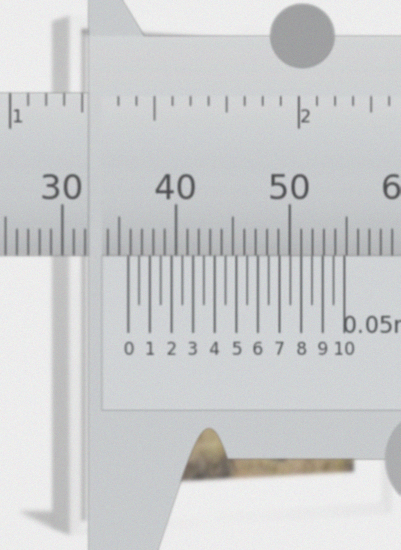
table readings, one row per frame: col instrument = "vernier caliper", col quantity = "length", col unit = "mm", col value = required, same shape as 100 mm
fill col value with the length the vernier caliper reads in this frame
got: 35.8 mm
